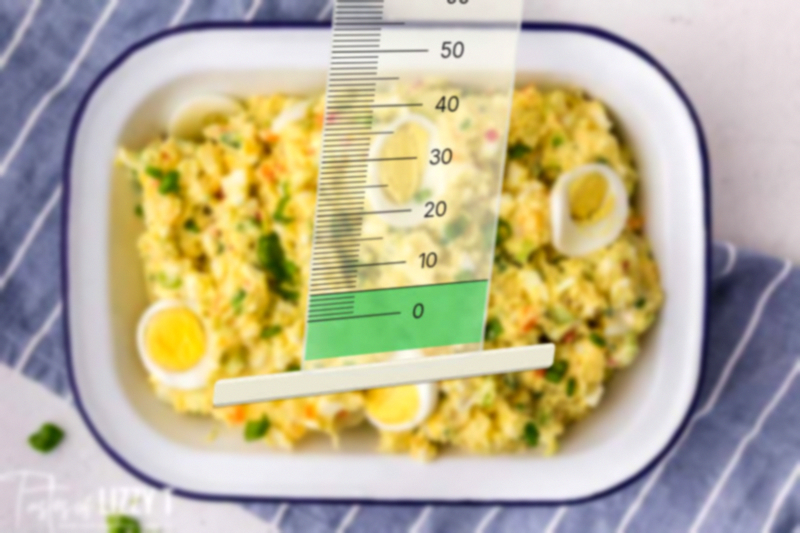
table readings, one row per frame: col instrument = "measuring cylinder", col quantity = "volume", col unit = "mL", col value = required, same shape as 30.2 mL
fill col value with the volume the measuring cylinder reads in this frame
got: 5 mL
